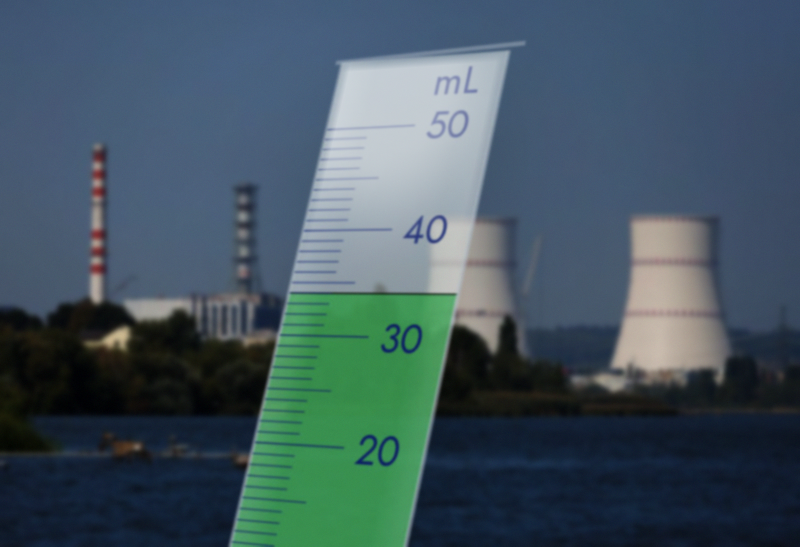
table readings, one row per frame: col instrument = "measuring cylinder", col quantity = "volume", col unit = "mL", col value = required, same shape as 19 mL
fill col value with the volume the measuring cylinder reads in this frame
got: 34 mL
